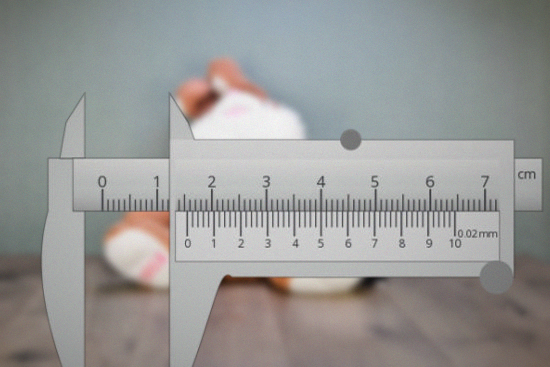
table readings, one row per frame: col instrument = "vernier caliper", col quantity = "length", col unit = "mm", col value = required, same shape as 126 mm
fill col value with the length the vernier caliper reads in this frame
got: 15.5 mm
